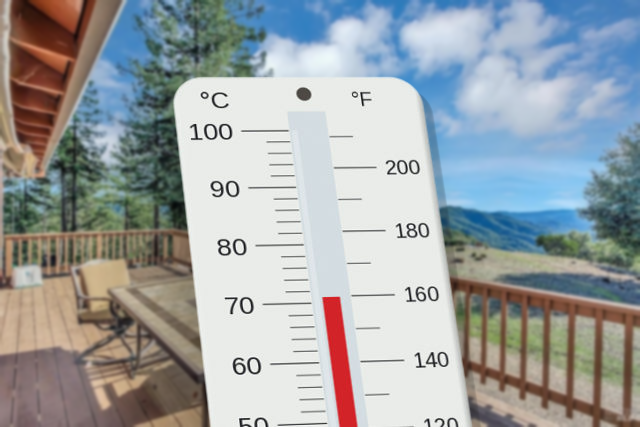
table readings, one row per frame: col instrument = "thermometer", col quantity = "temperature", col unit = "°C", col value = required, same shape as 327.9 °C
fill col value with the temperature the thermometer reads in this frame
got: 71 °C
